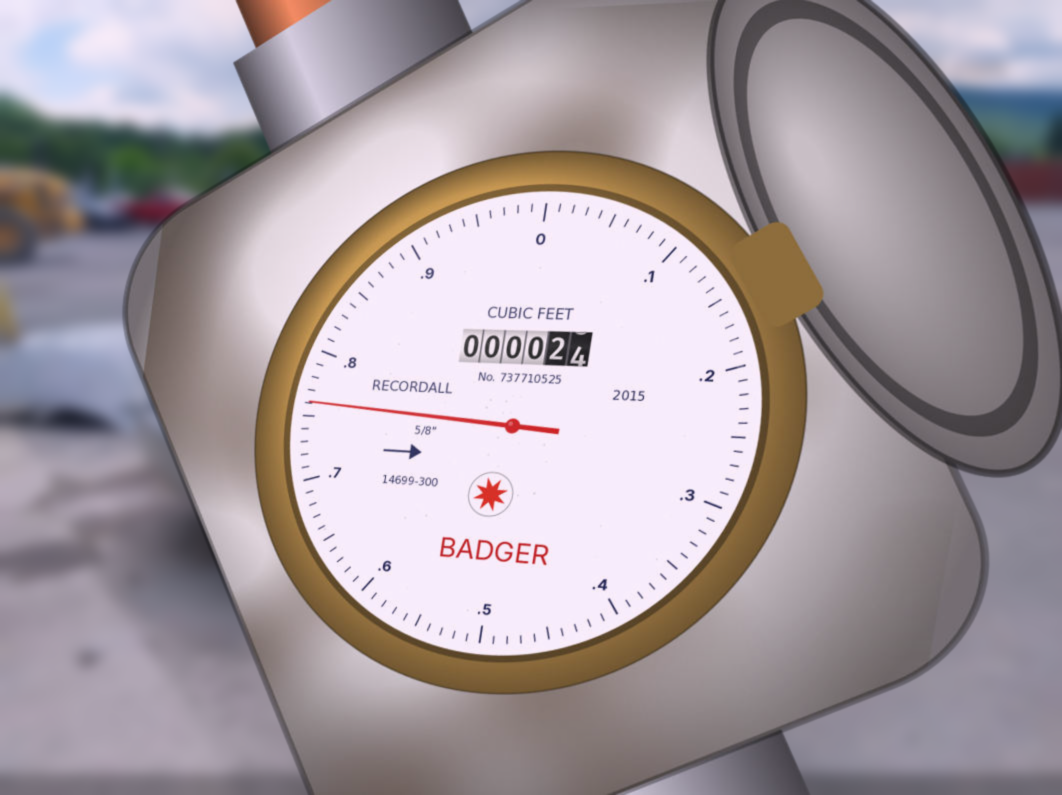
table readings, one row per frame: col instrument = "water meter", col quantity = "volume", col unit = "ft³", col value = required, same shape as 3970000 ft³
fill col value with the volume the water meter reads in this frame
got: 23.76 ft³
